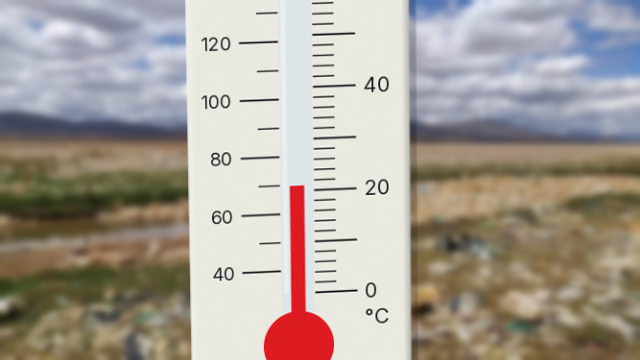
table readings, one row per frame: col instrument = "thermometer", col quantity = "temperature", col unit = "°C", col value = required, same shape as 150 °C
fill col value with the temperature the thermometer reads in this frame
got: 21 °C
